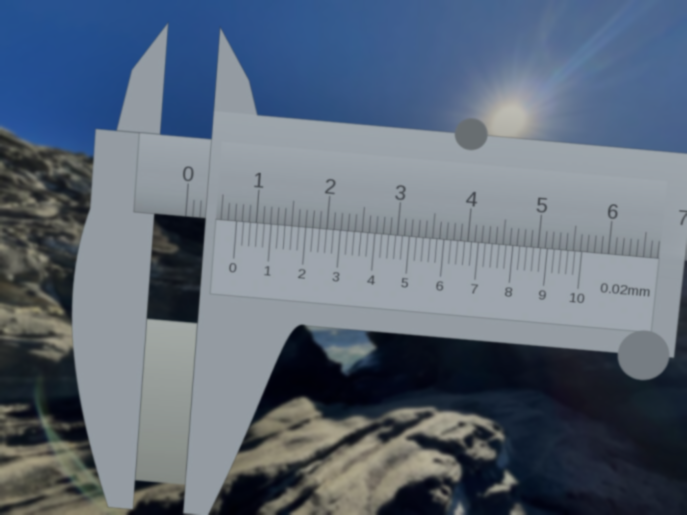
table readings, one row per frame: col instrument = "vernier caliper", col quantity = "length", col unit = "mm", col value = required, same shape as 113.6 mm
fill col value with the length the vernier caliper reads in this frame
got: 7.2 mm
